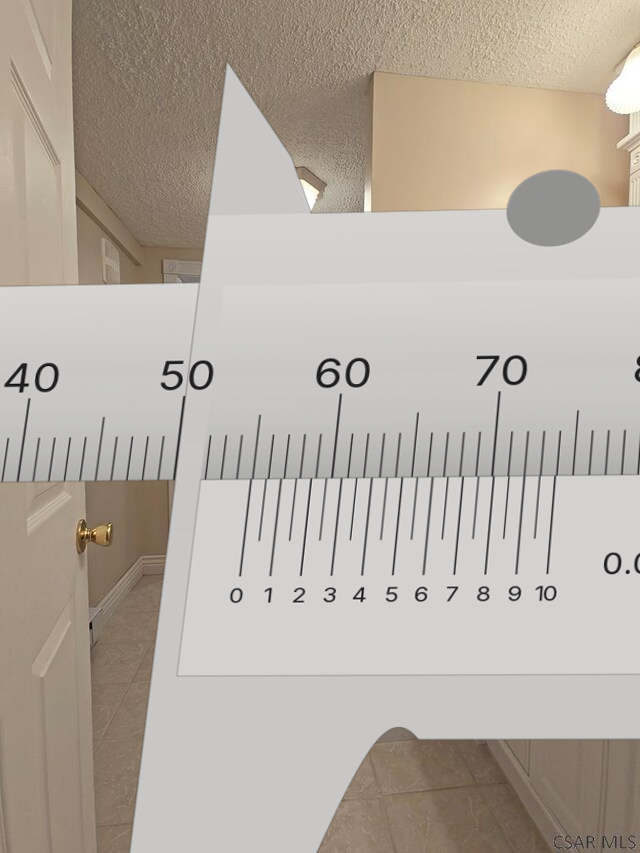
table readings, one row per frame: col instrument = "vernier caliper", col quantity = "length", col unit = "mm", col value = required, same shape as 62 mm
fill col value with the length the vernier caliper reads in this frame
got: 54.9 mm
